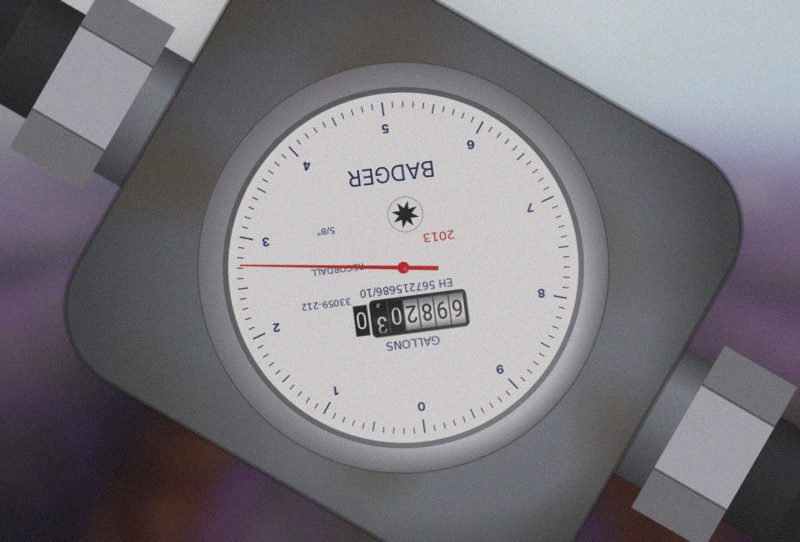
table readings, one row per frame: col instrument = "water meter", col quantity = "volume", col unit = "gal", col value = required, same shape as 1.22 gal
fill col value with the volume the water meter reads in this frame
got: 6982032.7 gal
